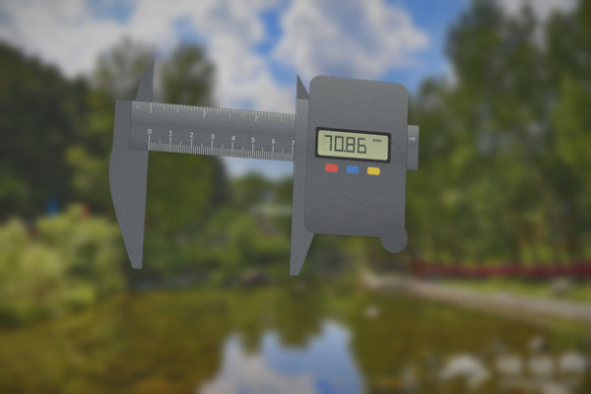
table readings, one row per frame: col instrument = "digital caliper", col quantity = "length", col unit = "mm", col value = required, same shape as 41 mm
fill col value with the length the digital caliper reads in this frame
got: 70.86 mm
